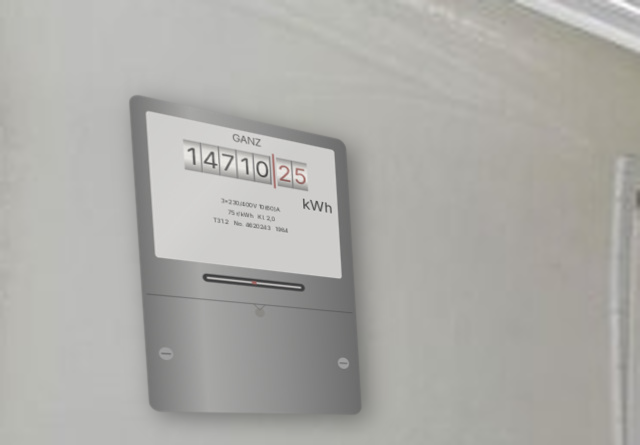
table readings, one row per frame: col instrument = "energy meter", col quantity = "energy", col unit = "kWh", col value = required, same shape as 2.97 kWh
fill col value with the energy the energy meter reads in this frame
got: 14710.25 kWh
